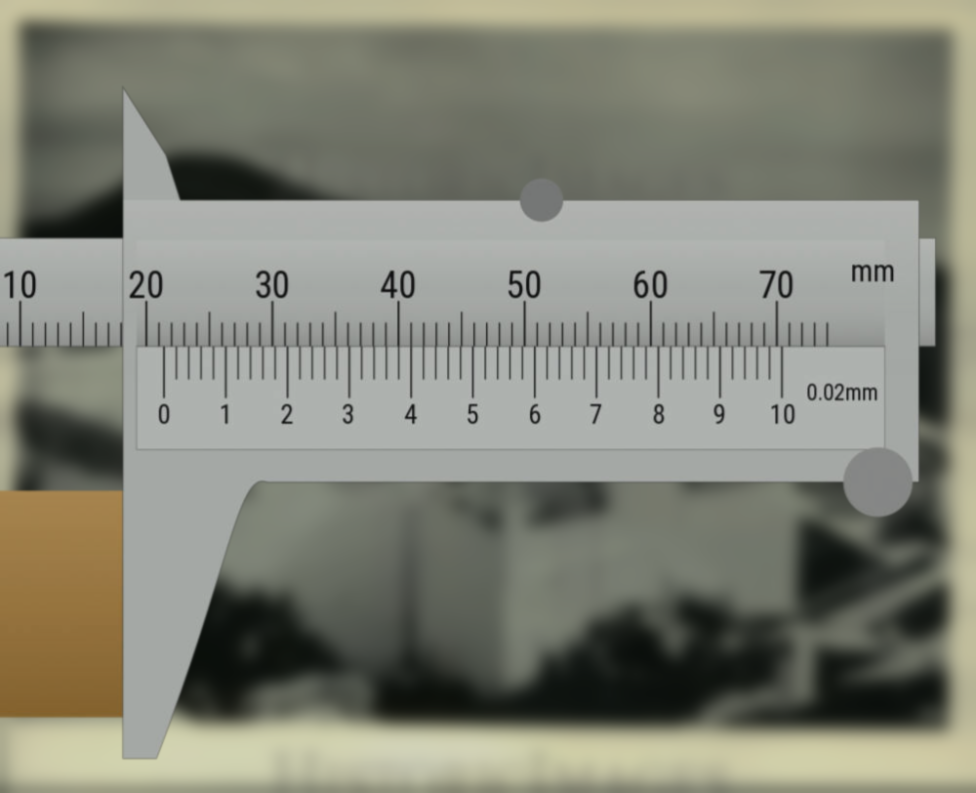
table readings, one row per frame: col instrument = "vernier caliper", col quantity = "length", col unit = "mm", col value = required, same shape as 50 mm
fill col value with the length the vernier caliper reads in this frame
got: 21.4 mm
